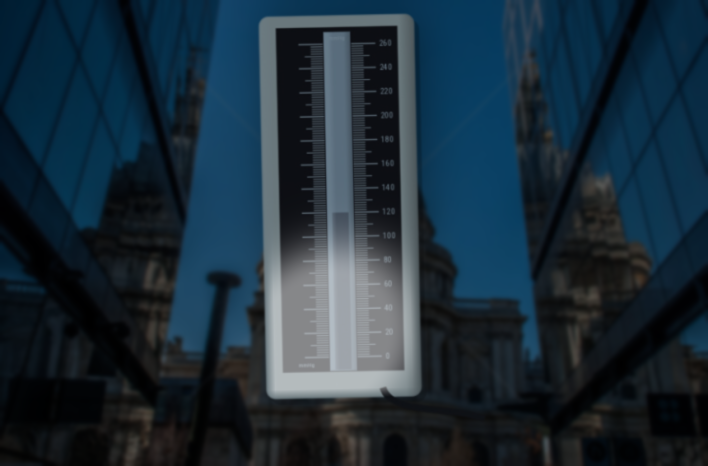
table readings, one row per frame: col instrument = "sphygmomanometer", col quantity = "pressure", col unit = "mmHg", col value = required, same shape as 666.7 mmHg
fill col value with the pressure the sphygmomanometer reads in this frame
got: 120 mmHg
